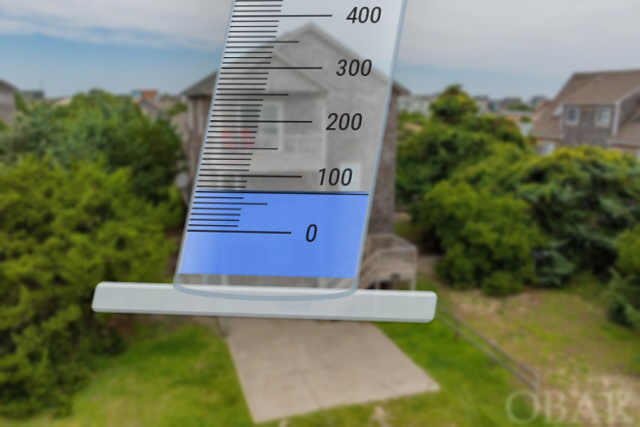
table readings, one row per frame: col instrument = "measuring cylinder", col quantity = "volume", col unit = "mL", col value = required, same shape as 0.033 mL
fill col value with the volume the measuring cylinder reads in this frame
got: 70 mL
